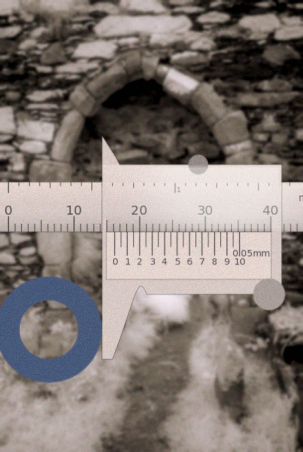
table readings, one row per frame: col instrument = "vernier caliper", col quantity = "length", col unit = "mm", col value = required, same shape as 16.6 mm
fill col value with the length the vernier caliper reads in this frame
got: 16.2 mm
